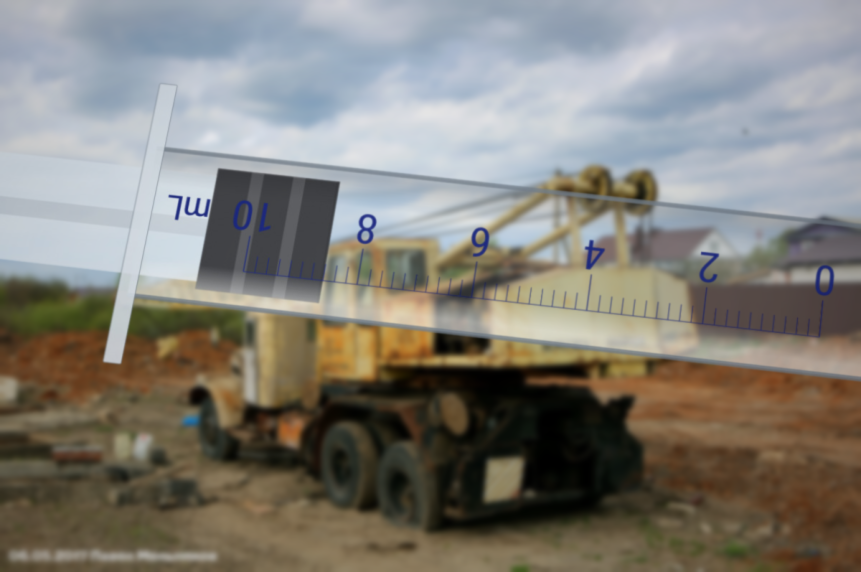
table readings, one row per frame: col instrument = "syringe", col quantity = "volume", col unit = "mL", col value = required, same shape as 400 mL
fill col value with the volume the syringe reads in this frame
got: 8.6 mL
